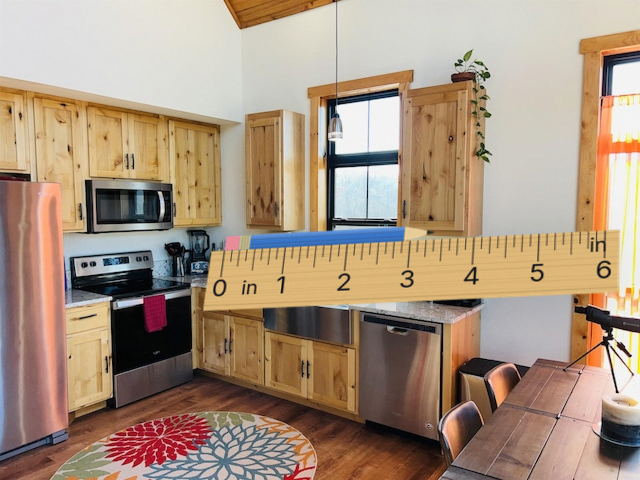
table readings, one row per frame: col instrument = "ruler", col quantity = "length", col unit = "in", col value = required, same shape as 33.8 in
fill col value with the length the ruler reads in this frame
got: 3.375 in
